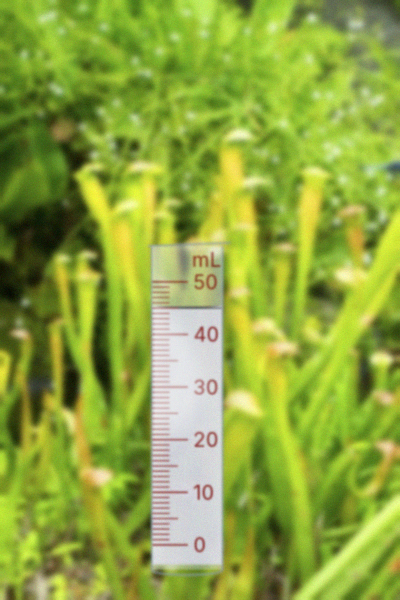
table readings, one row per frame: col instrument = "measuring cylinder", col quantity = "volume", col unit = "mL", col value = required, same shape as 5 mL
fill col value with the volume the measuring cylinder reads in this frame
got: 45 mL
